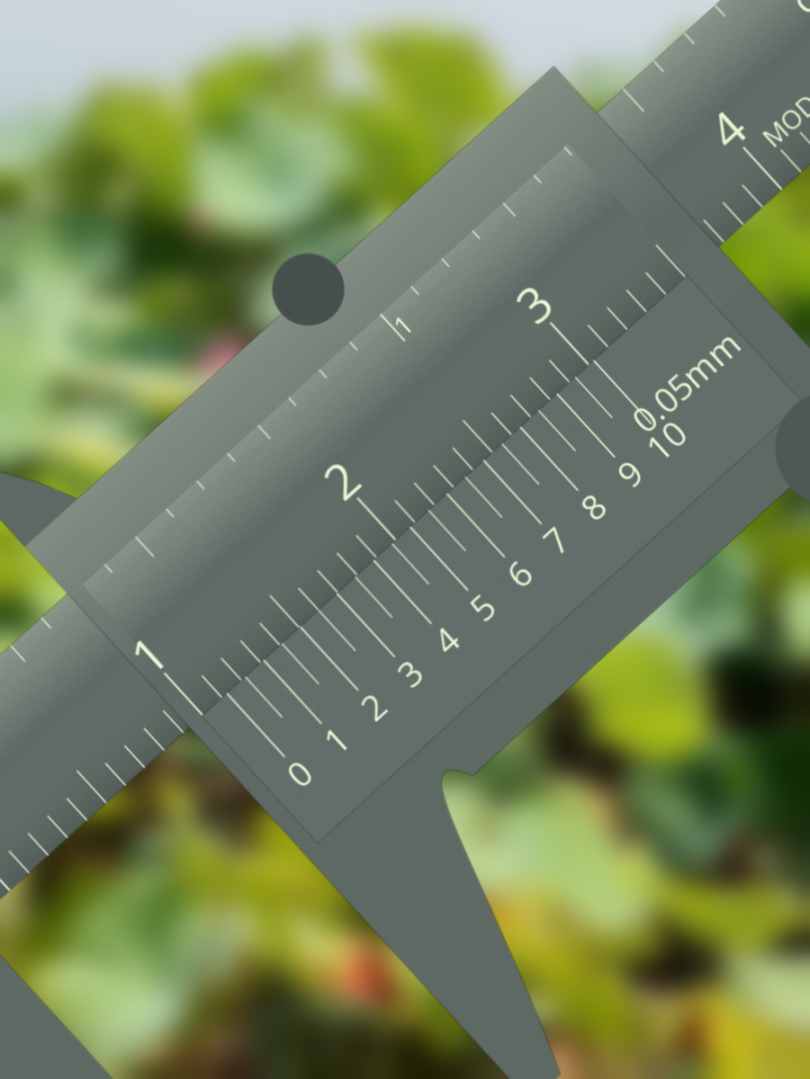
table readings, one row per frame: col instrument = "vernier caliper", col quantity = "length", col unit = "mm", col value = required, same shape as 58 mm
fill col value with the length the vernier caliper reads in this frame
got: 11.25 mm
